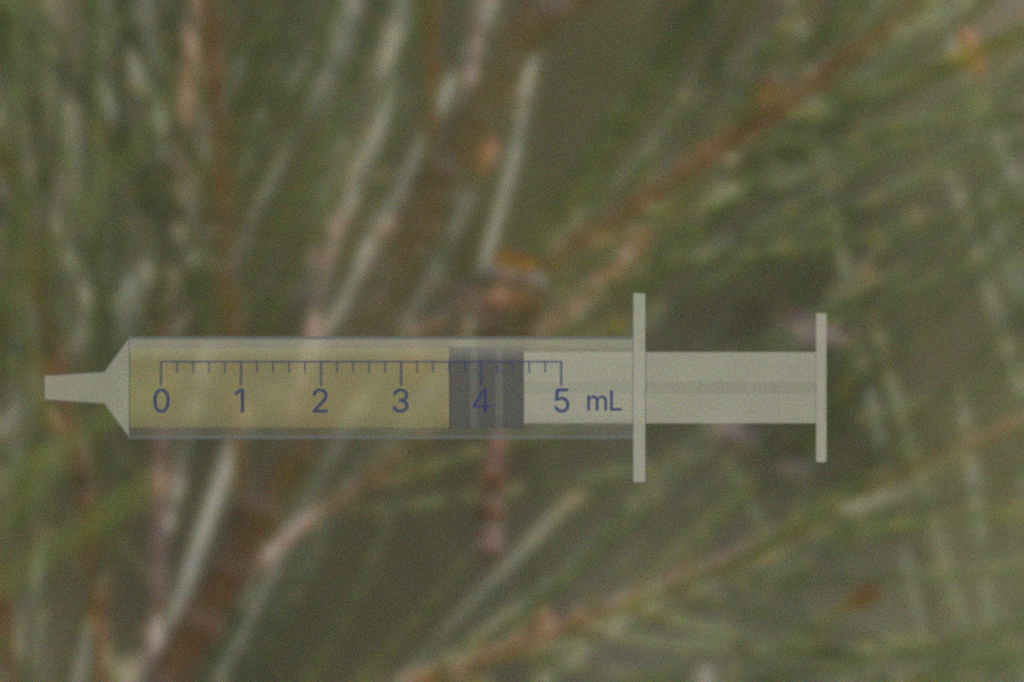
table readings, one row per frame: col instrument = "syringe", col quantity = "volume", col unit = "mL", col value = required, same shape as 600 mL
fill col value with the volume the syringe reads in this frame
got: 3.6 mL
